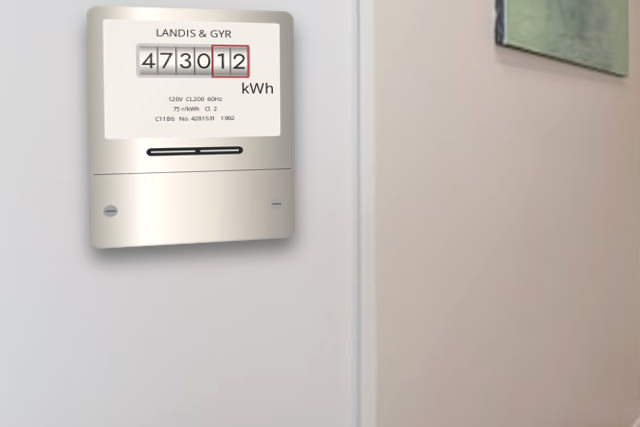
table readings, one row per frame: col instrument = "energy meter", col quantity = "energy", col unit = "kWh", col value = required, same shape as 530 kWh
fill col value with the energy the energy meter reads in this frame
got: 4730.12 kWh
